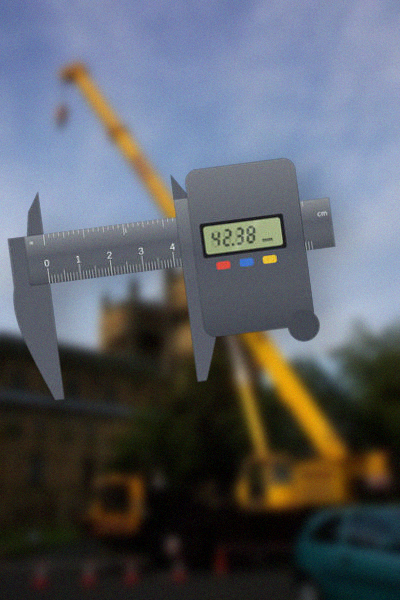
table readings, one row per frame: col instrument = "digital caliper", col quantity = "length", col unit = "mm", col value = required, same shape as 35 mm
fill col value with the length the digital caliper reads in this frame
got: 42.38 mm
